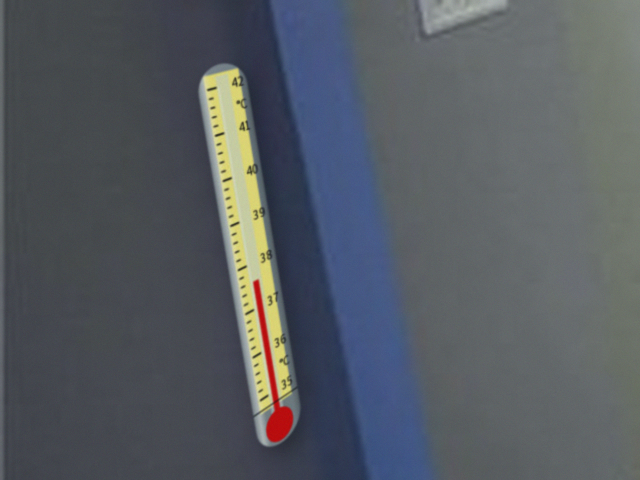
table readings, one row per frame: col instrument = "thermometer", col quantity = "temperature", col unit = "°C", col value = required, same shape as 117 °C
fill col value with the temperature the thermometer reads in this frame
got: 37.6 °C
